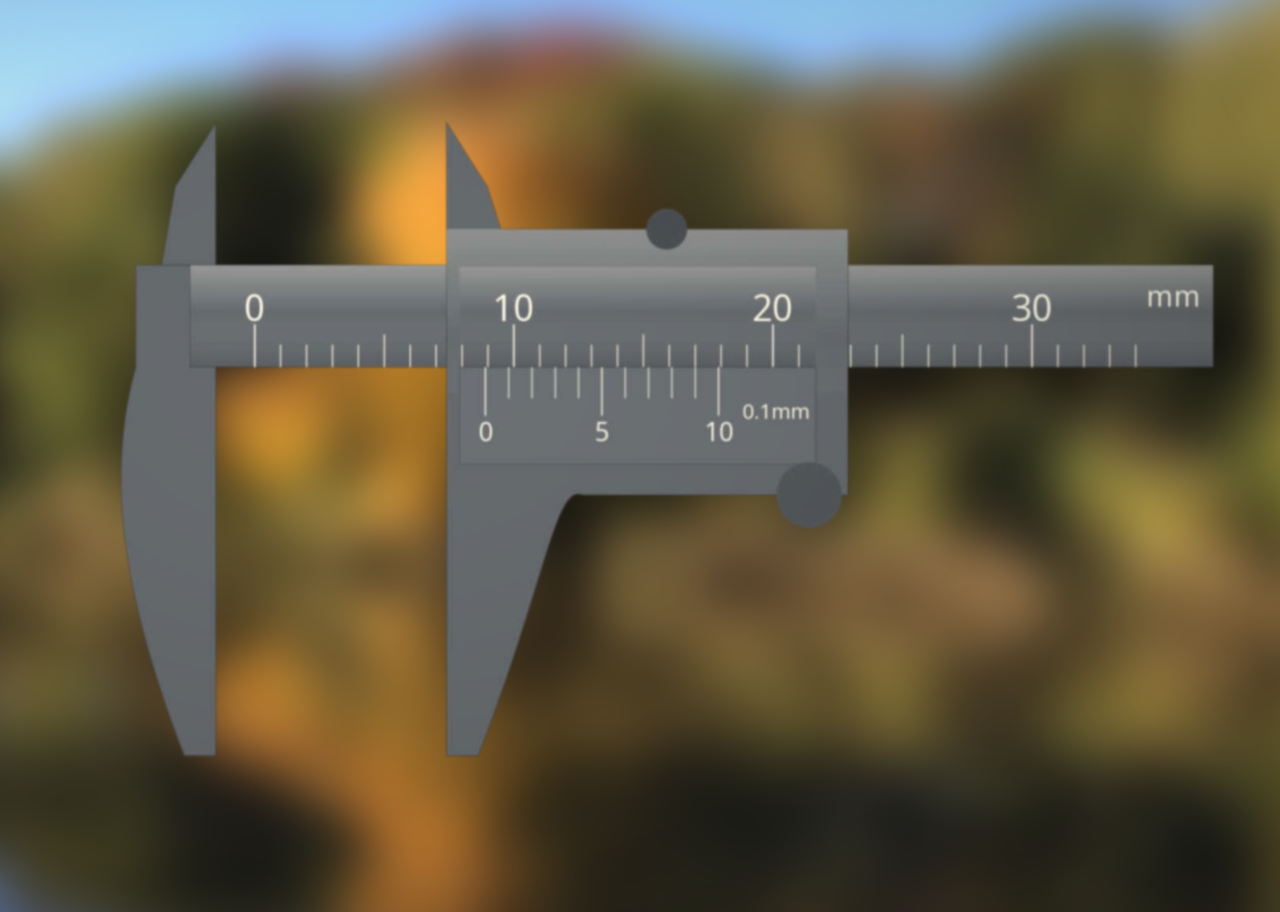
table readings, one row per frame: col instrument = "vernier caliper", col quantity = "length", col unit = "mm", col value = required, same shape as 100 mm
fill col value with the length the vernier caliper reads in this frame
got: 8.9 mm
